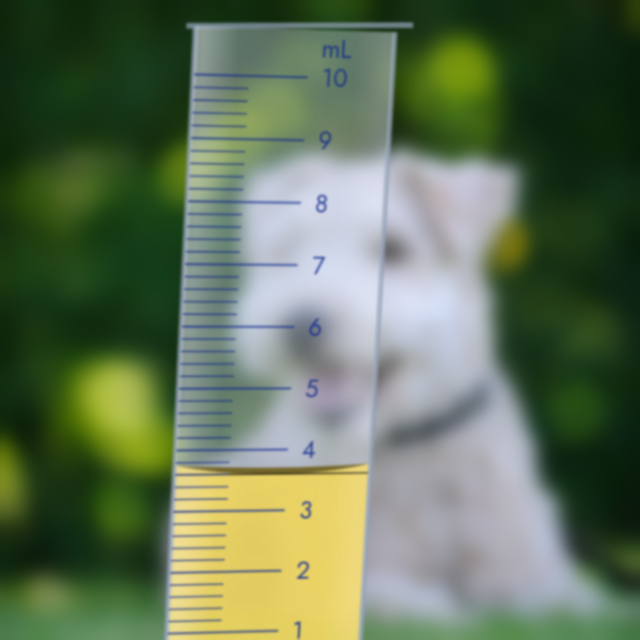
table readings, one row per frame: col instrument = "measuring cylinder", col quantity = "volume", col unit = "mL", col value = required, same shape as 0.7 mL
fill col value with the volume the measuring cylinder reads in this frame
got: 3.6 mL
